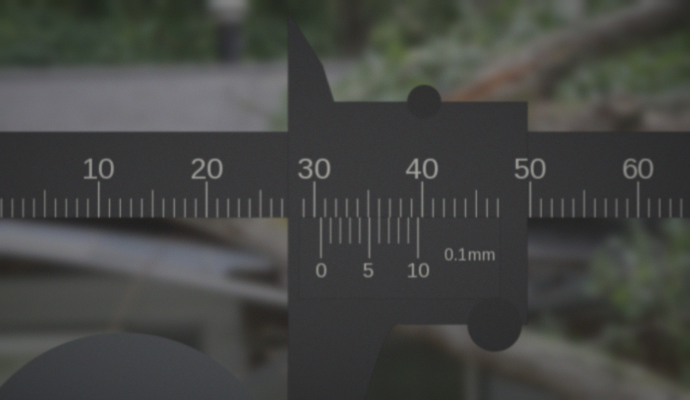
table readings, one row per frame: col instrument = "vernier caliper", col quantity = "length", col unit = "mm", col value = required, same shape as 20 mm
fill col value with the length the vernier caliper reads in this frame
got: 30.6 mm
